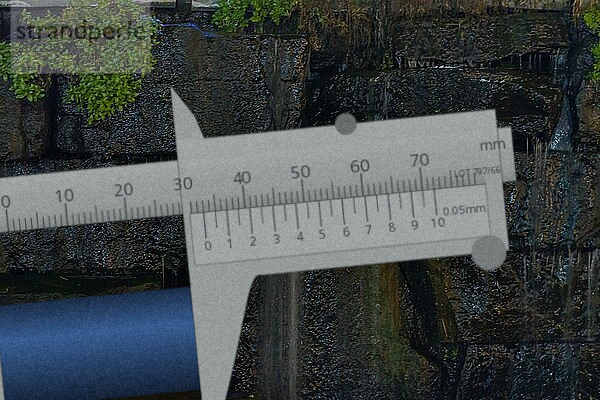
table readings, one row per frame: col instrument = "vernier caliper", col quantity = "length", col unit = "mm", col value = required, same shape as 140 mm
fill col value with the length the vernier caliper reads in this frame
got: 33.0 mm
